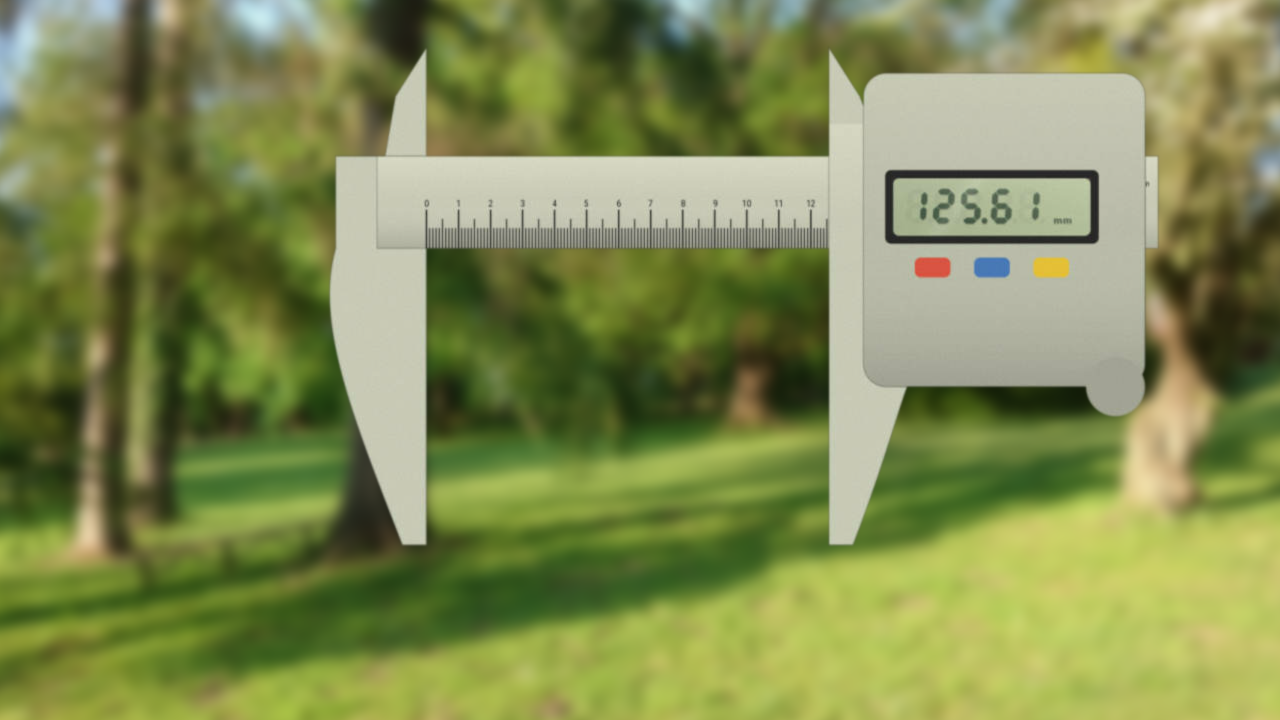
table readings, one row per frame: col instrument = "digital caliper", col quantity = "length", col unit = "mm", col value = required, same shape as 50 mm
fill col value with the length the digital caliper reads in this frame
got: 125.61 mm
